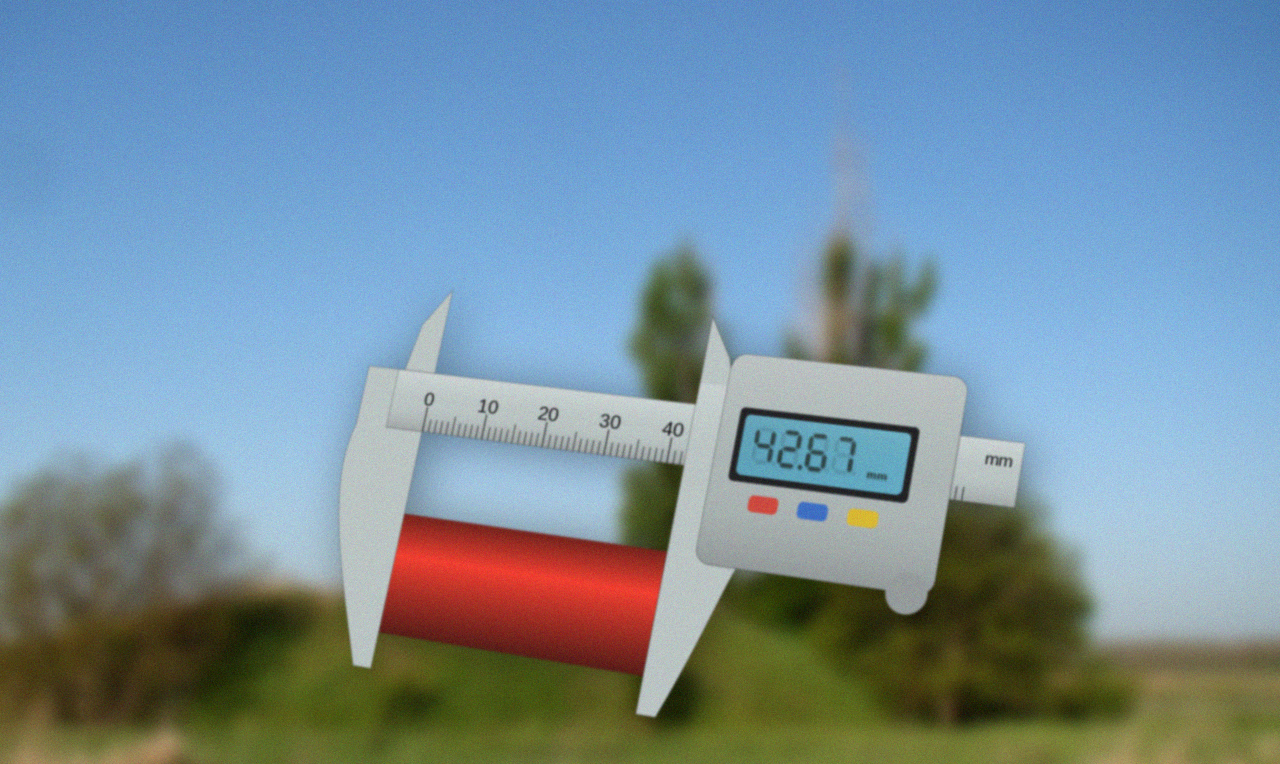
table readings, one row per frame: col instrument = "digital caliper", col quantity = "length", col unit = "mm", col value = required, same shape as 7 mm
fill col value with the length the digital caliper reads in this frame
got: 42.67 mm
